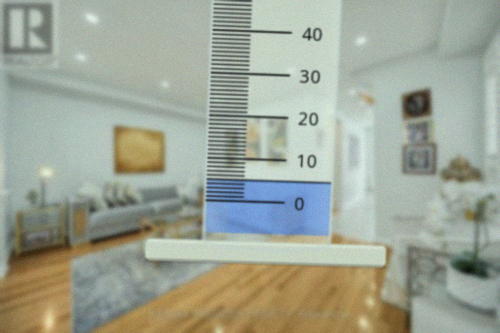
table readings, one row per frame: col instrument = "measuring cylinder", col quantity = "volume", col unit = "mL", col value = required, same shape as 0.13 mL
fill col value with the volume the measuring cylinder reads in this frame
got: 5 mL
